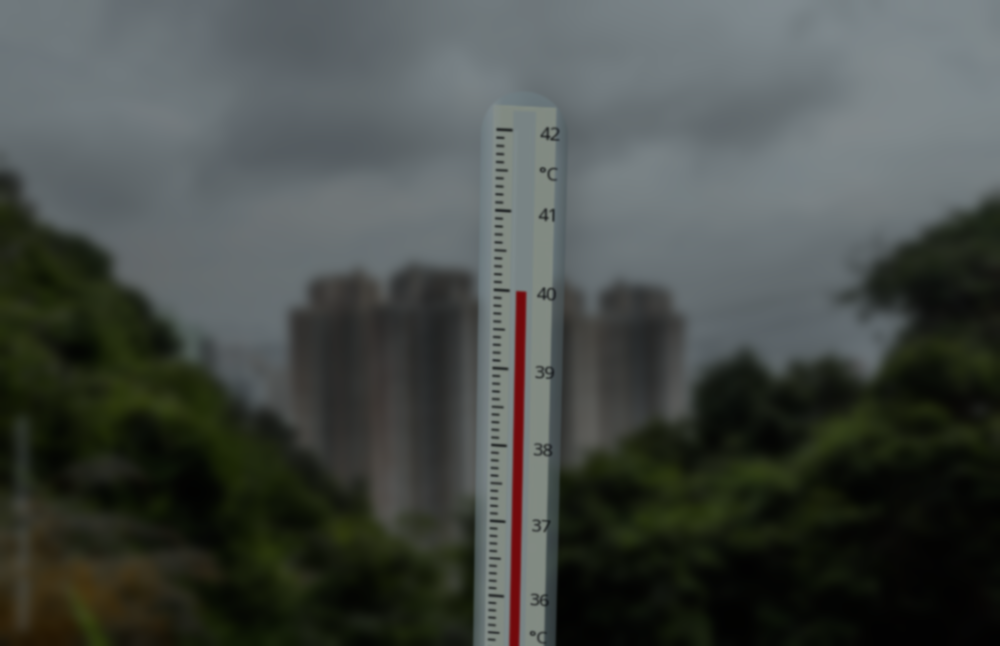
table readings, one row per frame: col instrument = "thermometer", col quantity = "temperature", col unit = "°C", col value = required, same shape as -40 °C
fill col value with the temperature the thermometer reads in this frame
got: 40 °C
